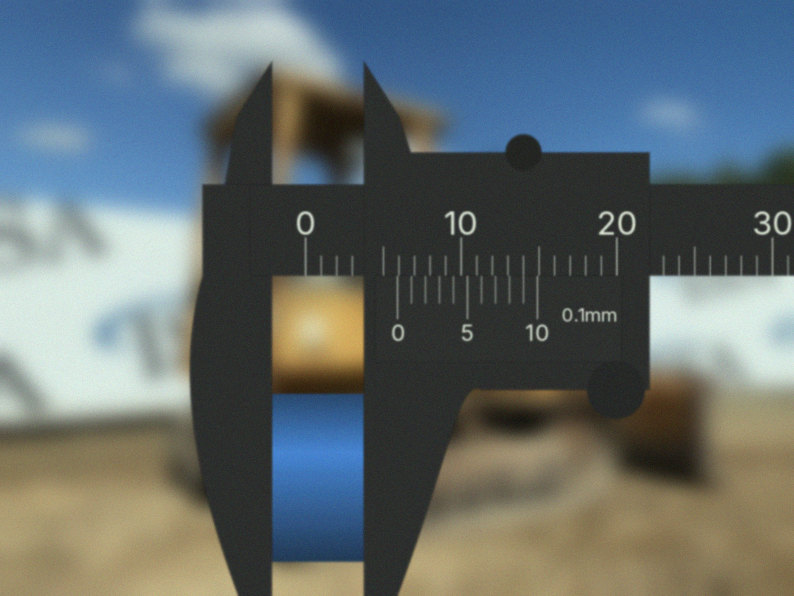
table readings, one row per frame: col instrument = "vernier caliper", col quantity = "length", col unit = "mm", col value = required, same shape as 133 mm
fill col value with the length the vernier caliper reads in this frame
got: 5.9 mm
